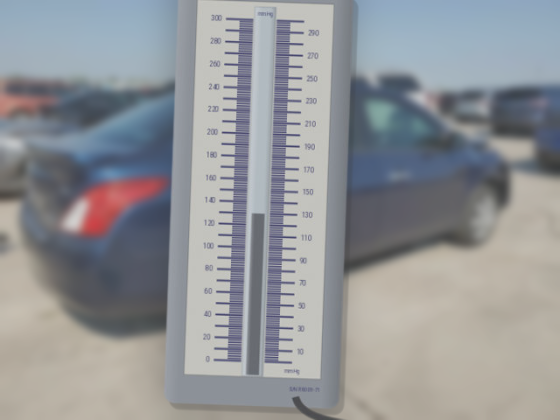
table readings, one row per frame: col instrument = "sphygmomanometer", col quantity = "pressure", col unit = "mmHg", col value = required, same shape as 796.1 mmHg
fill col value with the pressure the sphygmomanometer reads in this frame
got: 130 mmHg
